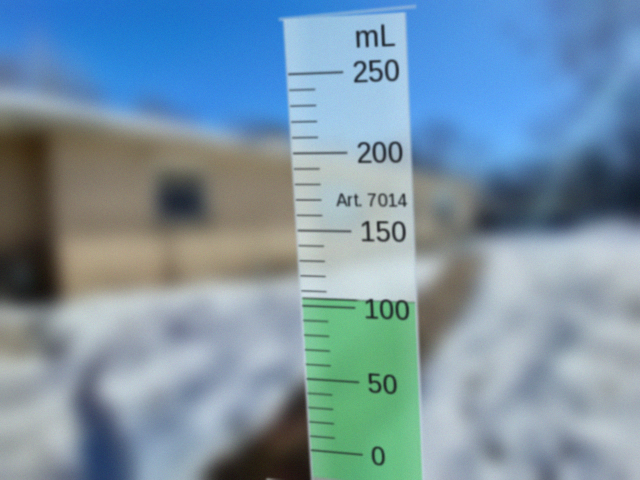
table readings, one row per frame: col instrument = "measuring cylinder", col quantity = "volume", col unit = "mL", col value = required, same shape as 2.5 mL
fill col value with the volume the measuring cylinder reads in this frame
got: 105 mL
